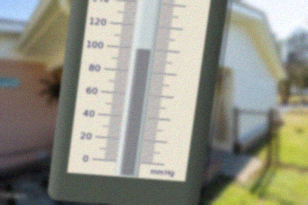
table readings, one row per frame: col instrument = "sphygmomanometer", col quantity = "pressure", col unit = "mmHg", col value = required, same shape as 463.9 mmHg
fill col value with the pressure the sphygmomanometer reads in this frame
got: 100 mmHg
